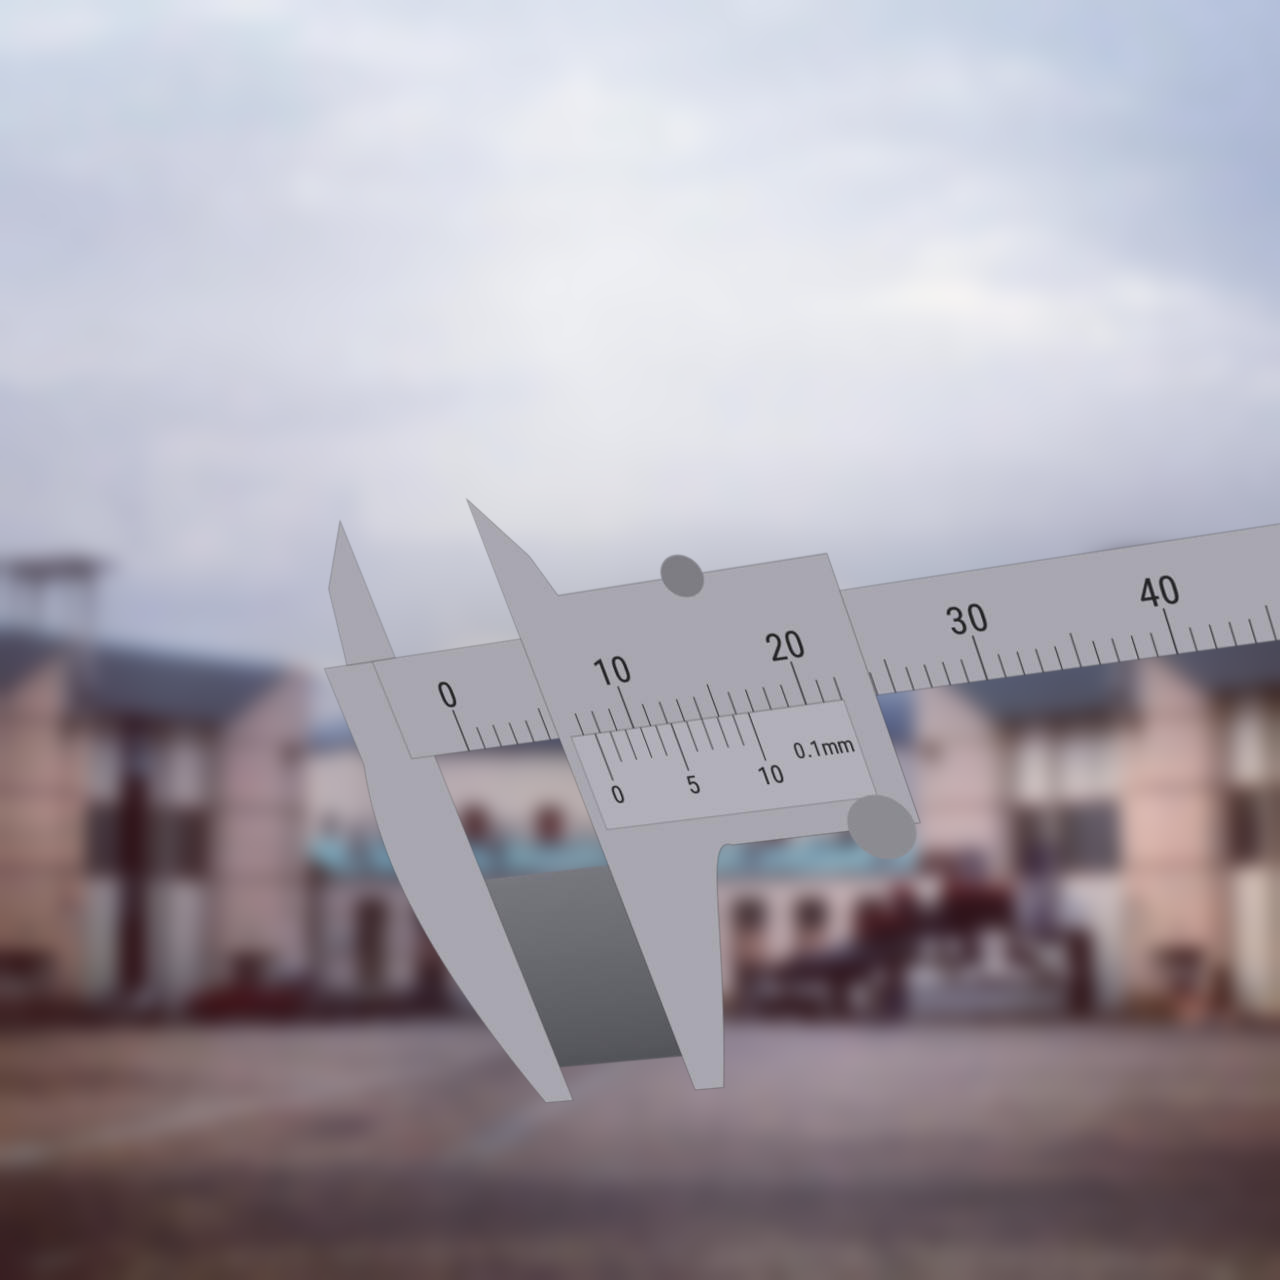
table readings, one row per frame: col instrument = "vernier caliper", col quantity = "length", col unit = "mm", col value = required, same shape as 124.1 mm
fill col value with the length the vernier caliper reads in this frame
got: 7.7 mm
